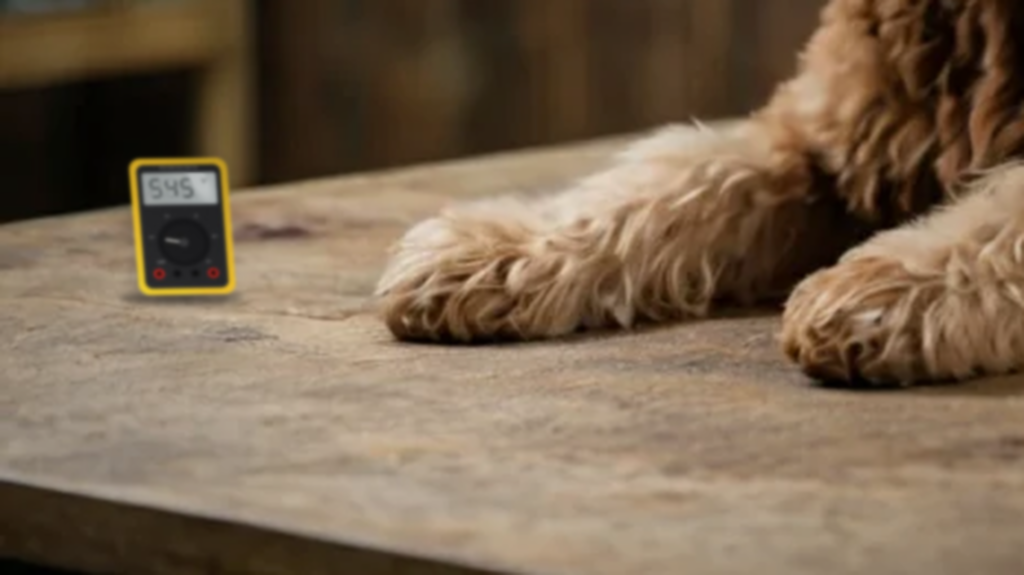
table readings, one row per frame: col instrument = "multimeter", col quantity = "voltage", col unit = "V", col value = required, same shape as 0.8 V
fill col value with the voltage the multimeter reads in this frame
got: 545 V
